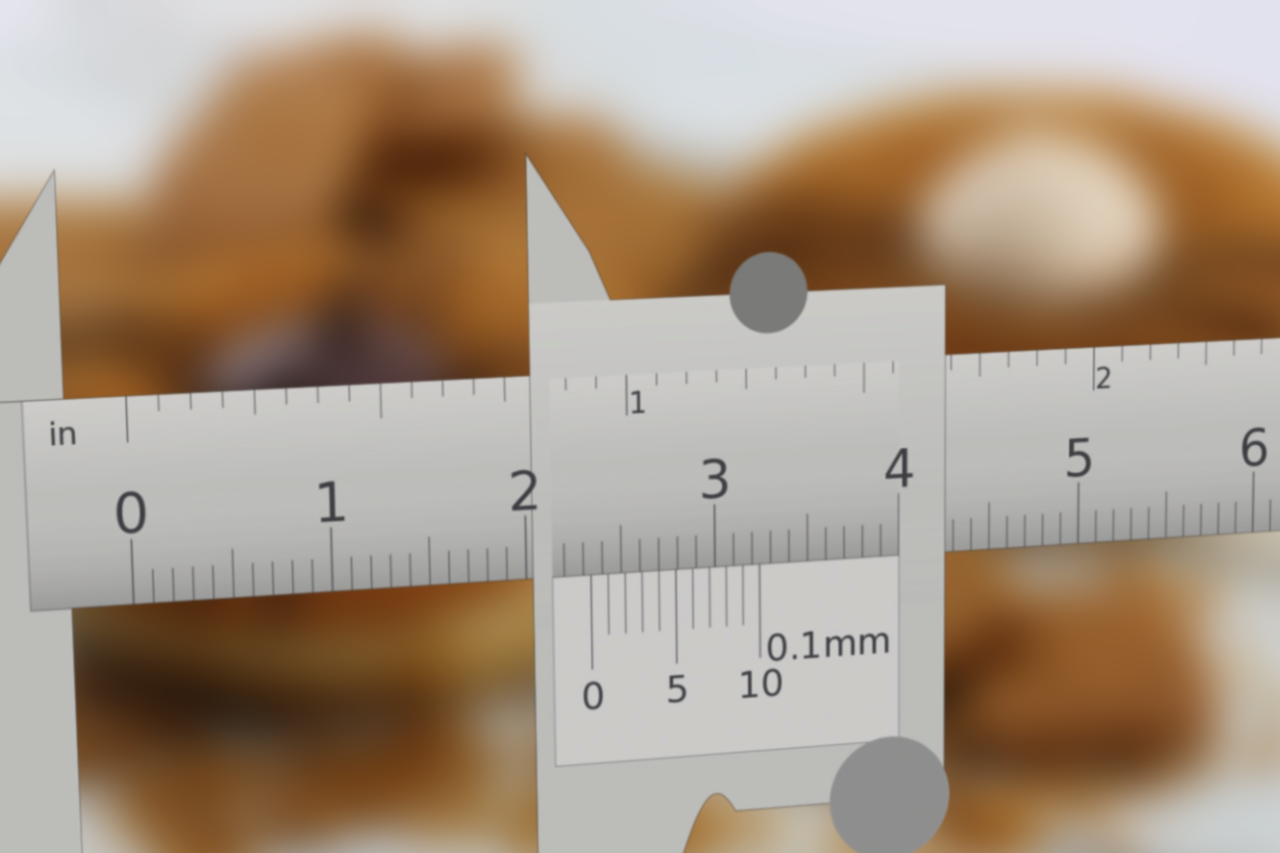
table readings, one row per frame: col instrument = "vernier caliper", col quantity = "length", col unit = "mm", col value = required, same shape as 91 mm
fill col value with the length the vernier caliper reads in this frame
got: 23.4 mm
